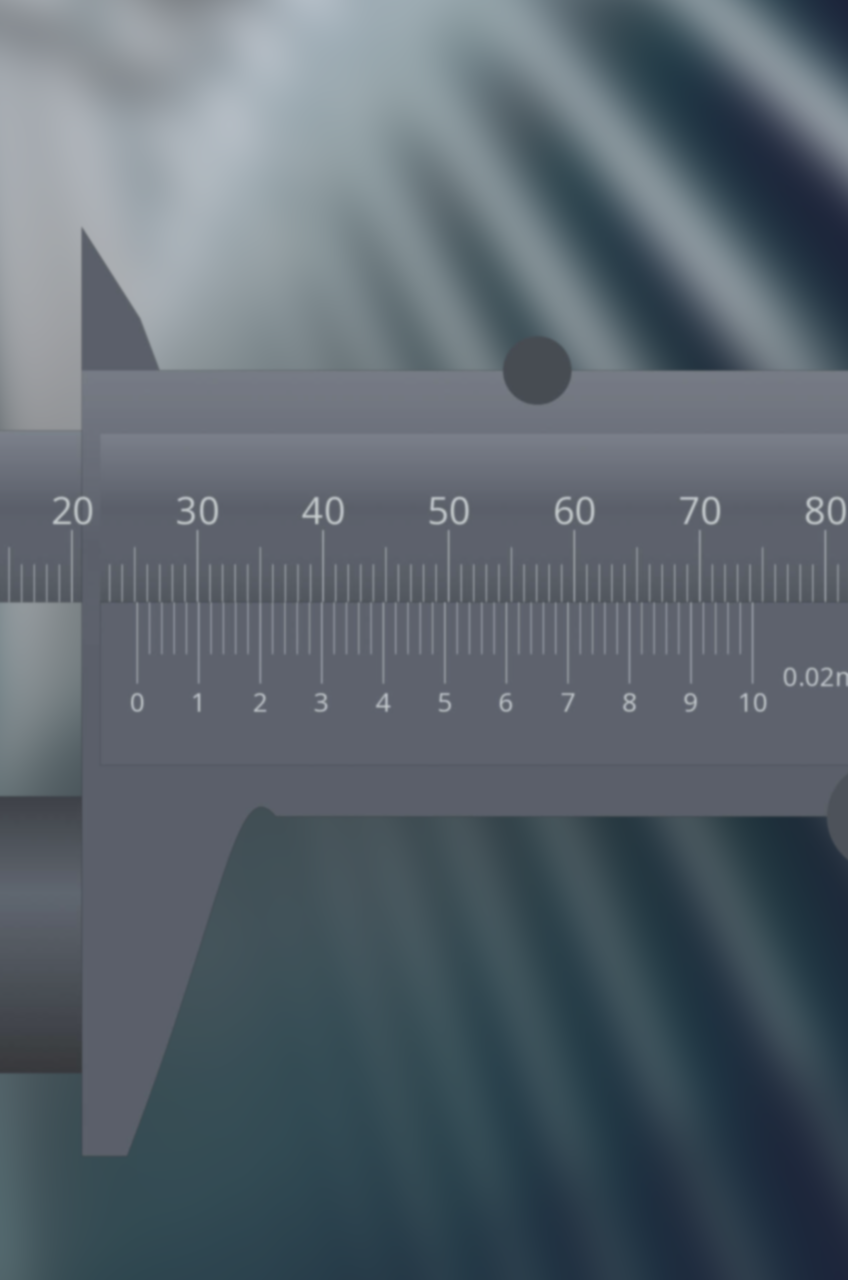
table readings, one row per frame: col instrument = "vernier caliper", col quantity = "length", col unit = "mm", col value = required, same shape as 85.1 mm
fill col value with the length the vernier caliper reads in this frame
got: 25.2 mm
